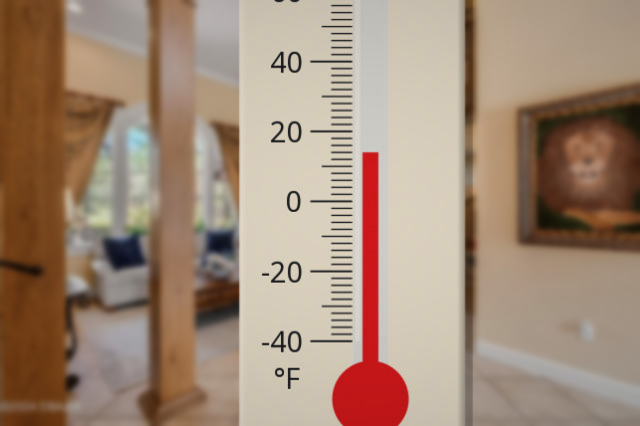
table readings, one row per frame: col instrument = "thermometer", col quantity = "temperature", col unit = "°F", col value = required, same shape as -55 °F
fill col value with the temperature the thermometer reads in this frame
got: 14 °F
